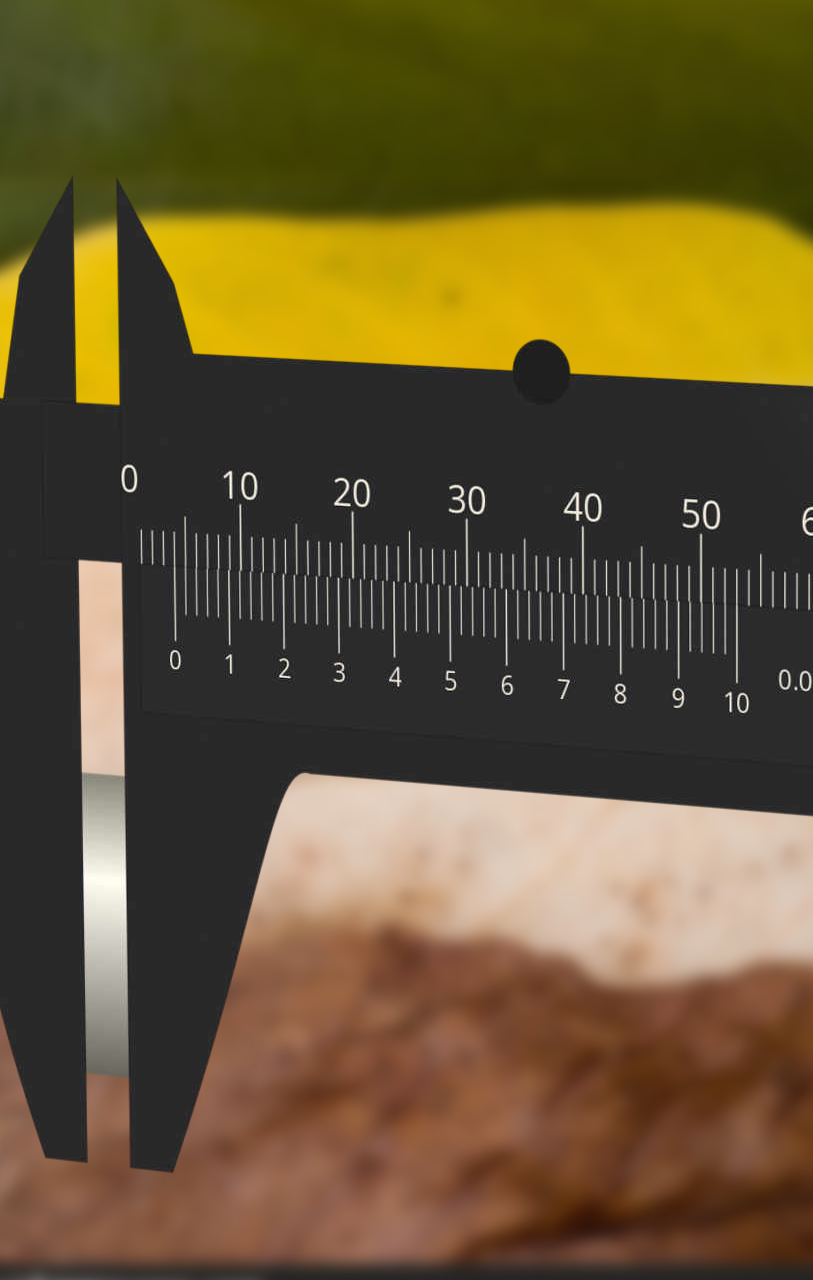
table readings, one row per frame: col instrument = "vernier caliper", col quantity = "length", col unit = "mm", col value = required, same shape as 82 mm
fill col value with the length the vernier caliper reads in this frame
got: 4.0 mm
